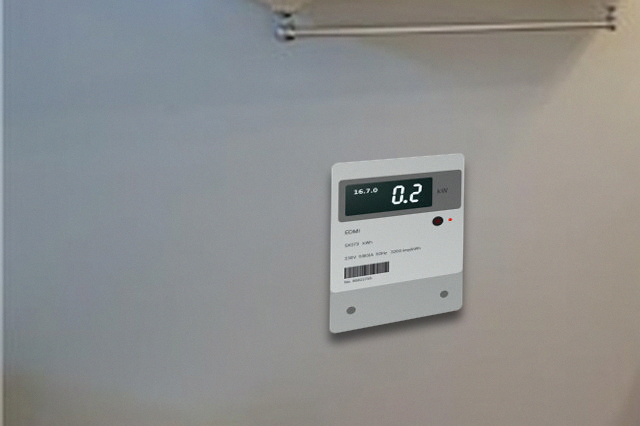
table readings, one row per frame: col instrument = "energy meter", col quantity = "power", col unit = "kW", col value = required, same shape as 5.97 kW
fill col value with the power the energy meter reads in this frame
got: 0.2 kW
